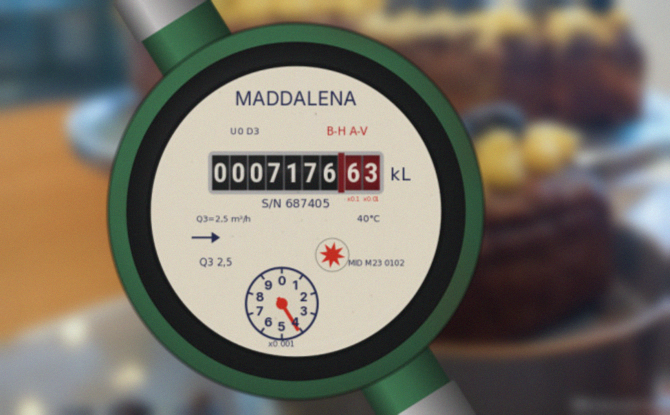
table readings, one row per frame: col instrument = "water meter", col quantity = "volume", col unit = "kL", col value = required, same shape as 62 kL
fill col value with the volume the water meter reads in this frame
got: 7176.634 kL
